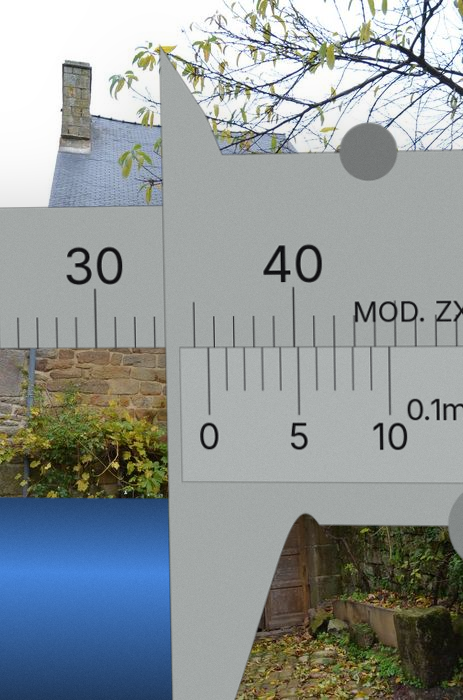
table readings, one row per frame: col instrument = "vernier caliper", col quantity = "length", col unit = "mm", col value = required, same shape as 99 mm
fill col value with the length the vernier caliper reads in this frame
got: 35.7 mm
